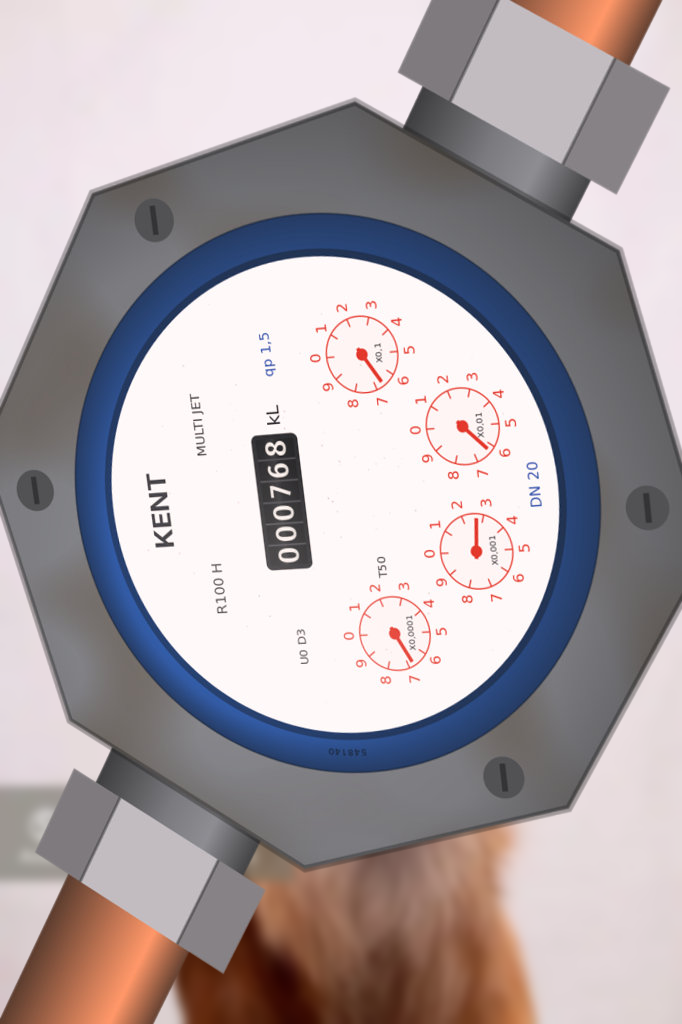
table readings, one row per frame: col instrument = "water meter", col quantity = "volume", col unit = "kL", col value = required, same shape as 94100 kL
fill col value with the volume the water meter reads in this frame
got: 768.6626 kL
